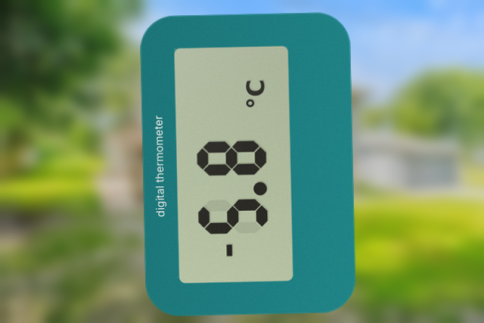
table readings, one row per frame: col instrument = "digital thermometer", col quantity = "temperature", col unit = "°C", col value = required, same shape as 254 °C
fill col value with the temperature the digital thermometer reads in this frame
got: -5.8 °C
